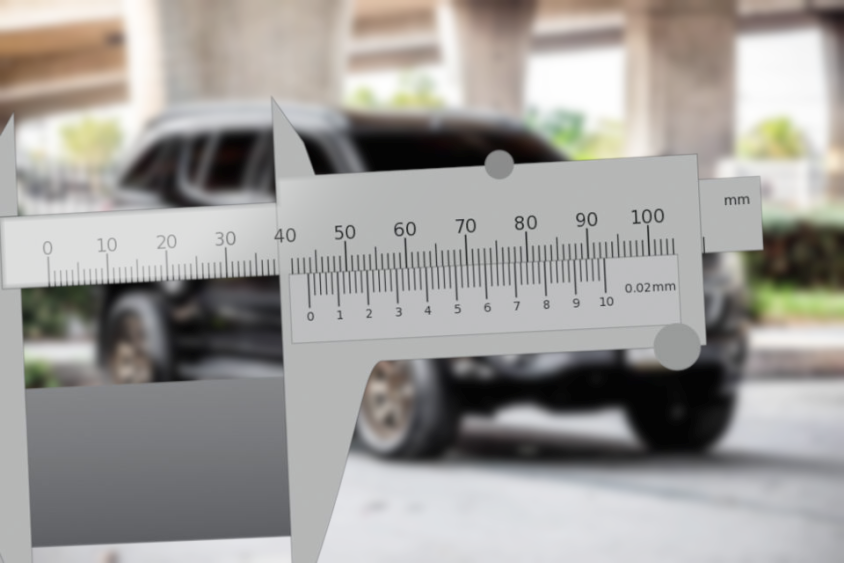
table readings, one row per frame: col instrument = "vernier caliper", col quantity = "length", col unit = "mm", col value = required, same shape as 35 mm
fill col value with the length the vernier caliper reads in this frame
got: 43.6 mm
